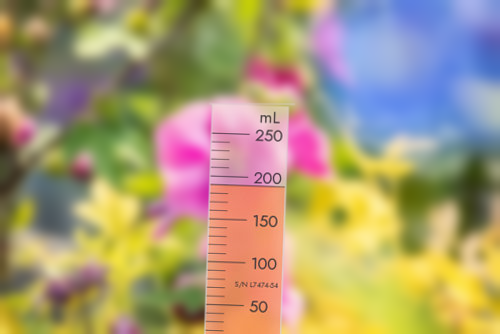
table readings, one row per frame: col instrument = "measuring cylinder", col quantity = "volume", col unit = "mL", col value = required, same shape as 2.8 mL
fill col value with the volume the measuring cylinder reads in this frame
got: 190 mL
